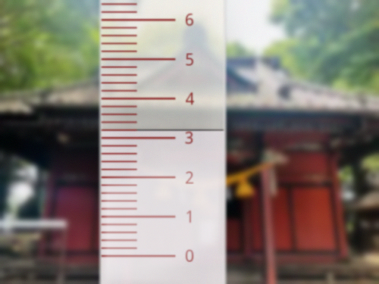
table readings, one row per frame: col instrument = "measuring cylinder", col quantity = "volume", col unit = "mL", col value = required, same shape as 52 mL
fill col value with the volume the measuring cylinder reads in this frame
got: 3.2 mL
